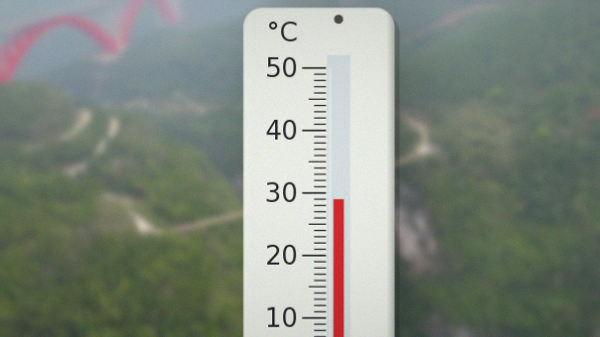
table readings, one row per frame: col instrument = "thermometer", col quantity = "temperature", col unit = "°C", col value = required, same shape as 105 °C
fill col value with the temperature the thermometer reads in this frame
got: 29 °C
